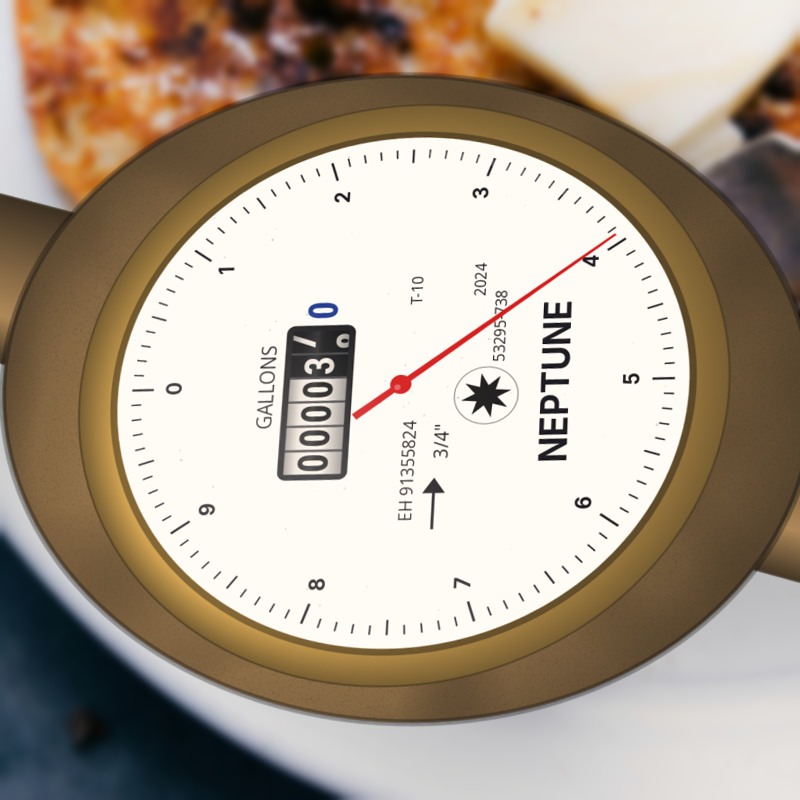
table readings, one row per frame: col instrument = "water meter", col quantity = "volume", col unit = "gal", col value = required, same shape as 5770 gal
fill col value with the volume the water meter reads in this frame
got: 373.9 gal
